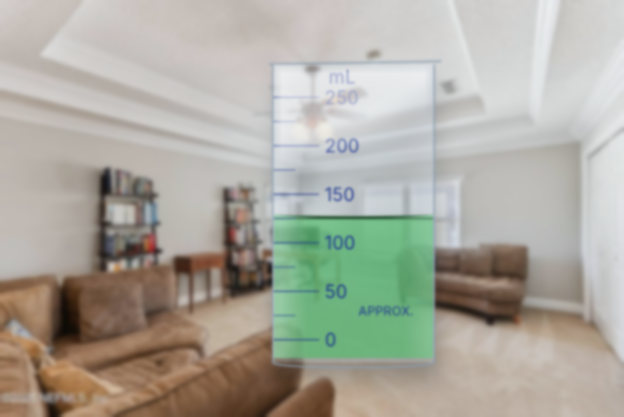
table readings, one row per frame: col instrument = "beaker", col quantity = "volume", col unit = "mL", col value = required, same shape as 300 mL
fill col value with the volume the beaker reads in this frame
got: 125 mL
